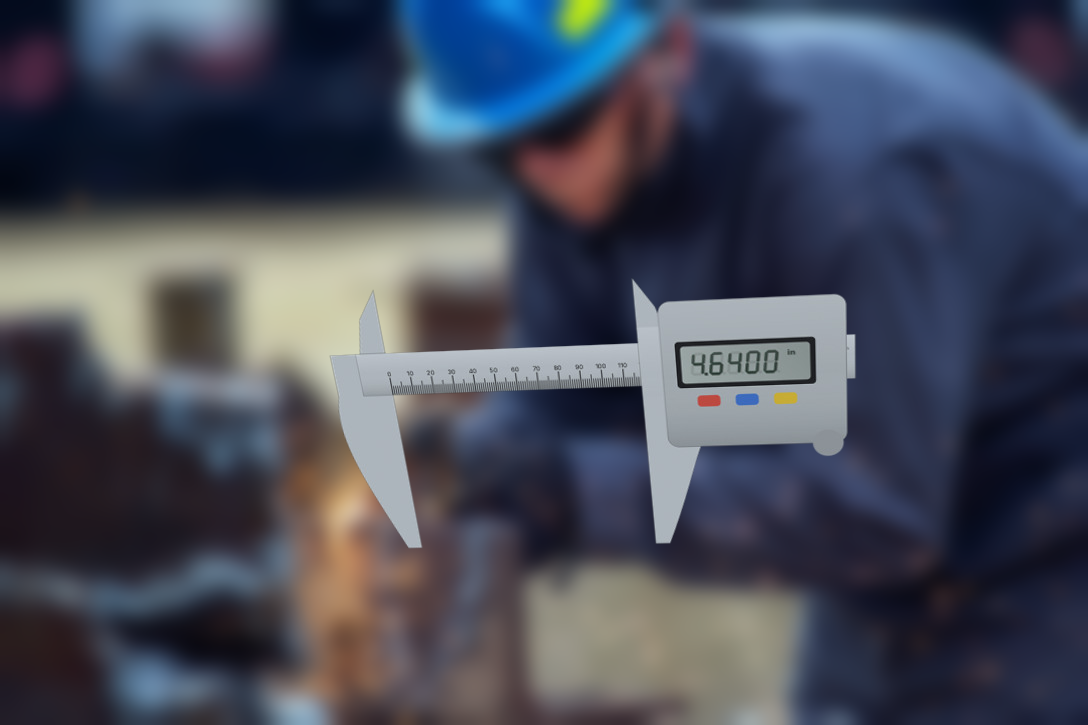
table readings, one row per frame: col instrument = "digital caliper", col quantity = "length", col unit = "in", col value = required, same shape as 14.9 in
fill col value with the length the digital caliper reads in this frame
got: 4.6400 in
